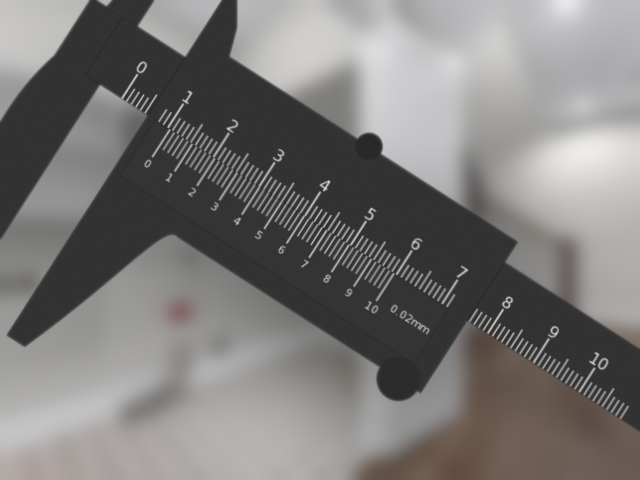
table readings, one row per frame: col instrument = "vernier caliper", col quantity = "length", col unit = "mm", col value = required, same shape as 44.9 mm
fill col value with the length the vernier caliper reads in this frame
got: 10.5 mm
